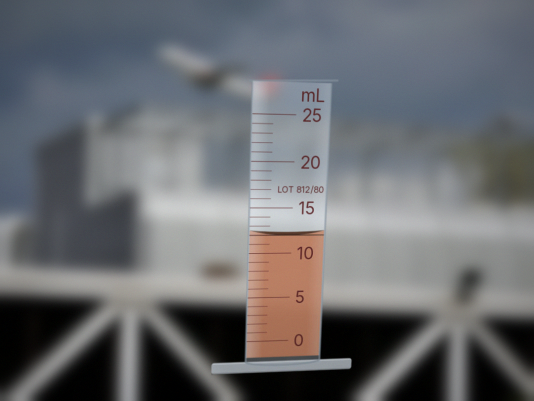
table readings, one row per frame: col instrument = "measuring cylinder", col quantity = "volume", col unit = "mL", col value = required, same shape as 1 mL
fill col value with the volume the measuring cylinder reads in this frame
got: 12 mL
